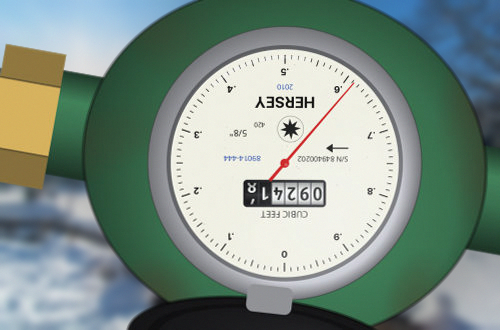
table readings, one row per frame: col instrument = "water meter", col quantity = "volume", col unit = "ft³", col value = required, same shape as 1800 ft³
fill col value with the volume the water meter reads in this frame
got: 92417.61 ft³
